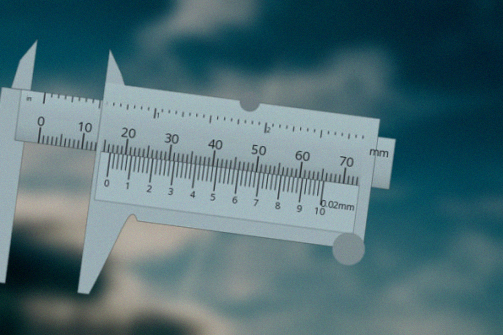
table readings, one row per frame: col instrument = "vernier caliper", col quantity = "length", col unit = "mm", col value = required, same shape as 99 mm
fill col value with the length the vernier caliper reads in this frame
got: 16.5 mm
